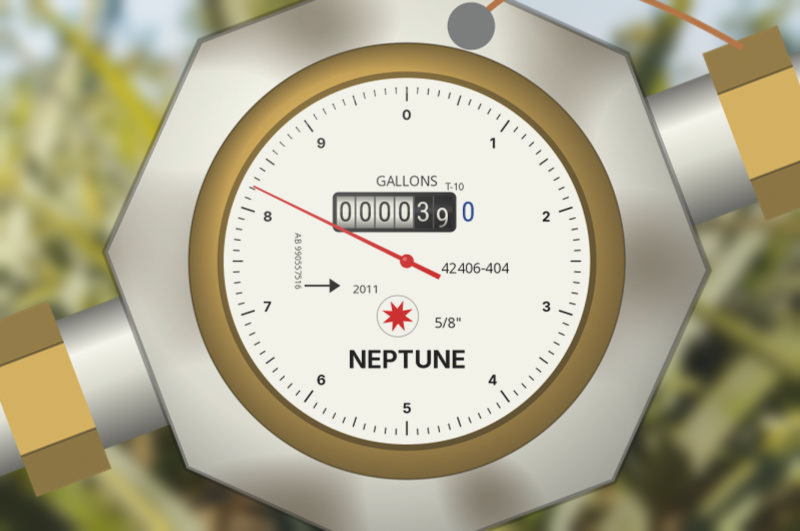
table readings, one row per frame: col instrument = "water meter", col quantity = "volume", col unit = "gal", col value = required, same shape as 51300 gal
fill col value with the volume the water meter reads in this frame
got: 388.2 gal
